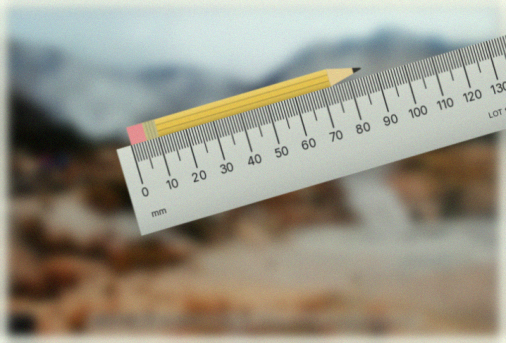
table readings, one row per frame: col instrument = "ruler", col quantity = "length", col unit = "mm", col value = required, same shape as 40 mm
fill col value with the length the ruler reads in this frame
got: 85 mm
